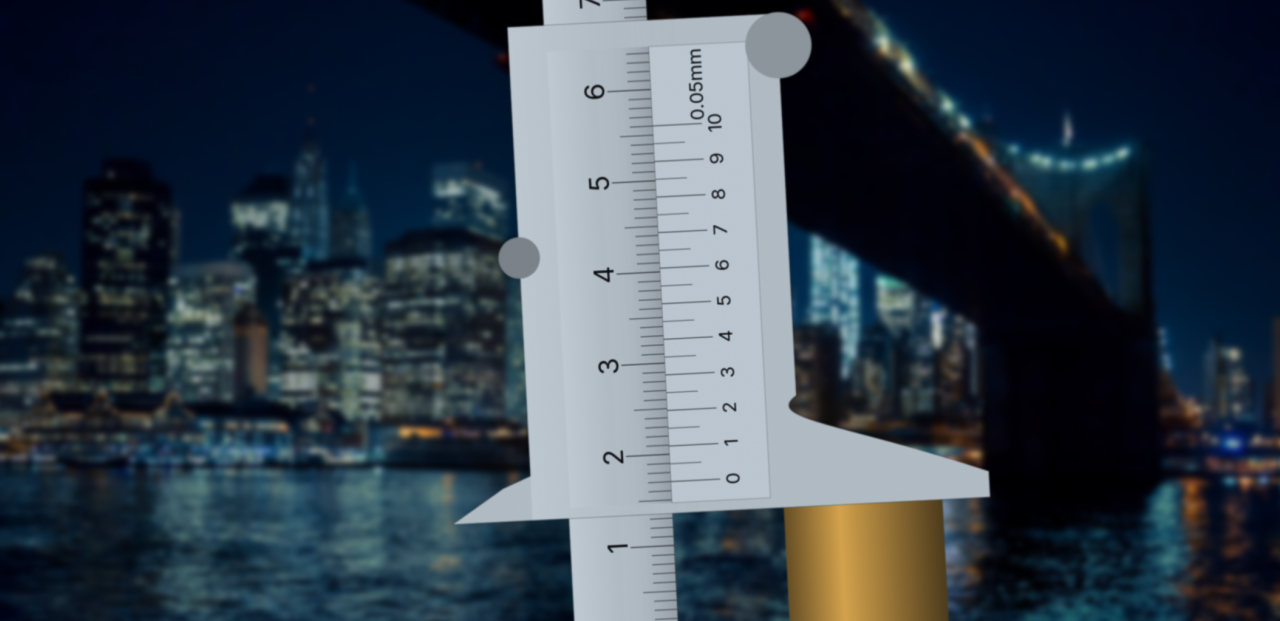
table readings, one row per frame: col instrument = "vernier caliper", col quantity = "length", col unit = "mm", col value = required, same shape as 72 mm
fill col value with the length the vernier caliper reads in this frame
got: 17.0 mm
